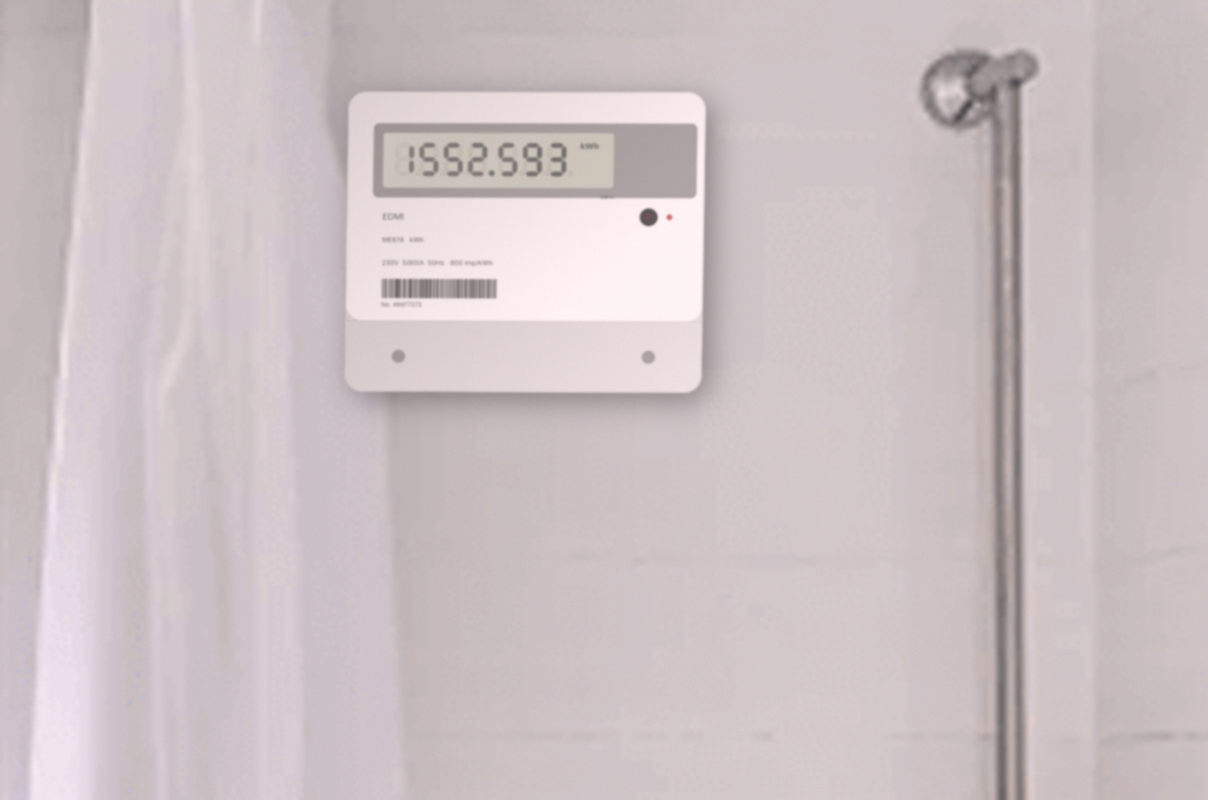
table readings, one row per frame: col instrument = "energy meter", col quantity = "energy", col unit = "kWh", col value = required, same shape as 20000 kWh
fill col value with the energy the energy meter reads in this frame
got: 1552.593 kWh
